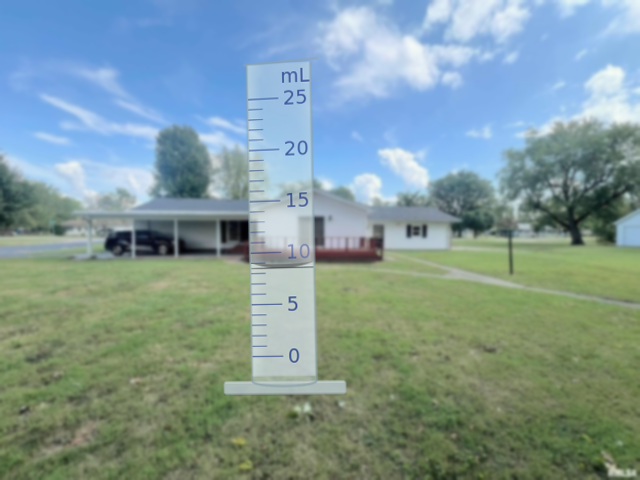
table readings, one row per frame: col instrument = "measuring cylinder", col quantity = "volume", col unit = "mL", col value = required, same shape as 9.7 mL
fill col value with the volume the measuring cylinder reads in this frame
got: 8.5 mL
